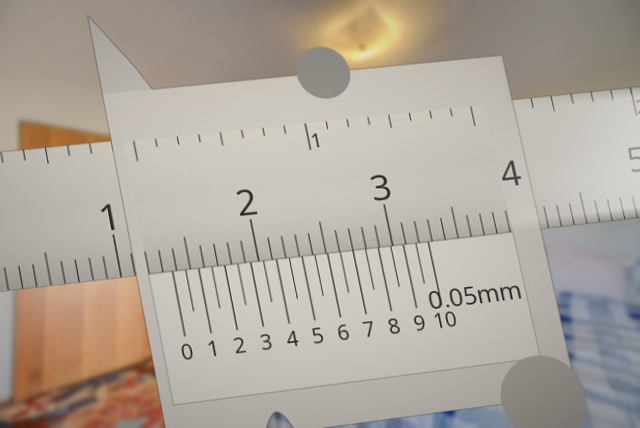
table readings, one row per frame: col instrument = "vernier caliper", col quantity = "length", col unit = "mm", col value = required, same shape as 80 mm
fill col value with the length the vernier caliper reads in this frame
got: 13.7 mm
